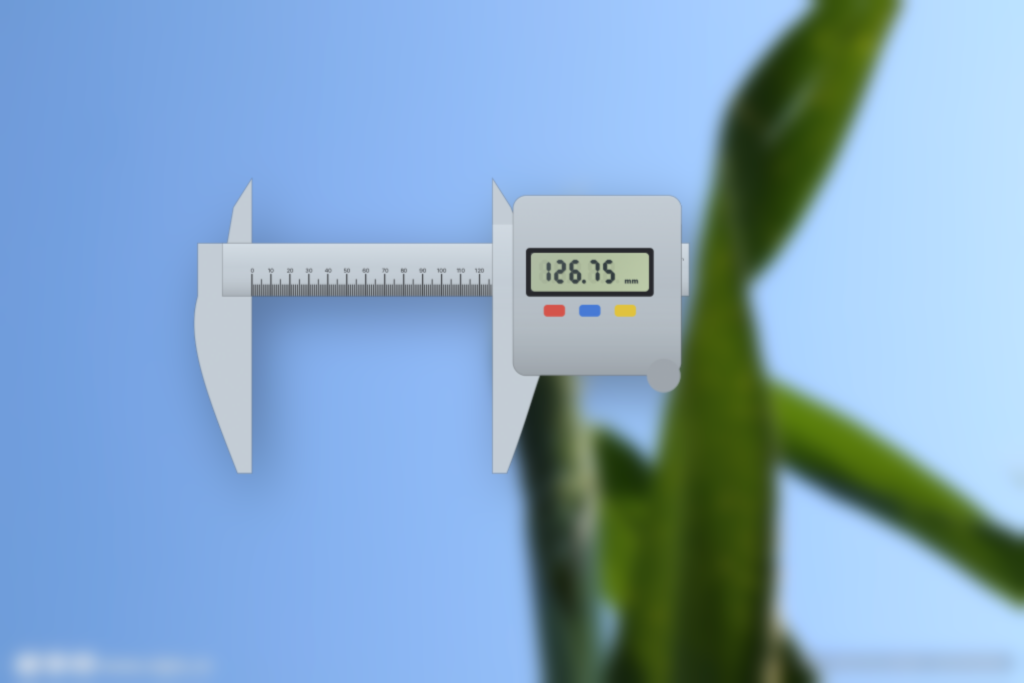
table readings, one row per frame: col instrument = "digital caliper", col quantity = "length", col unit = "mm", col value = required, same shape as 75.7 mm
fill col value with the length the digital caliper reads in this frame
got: 126.75 mm
